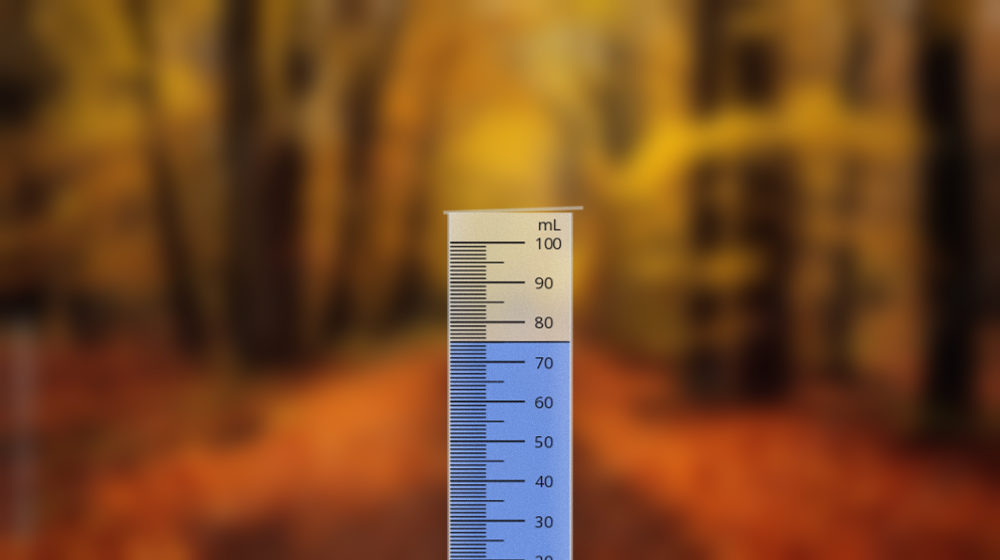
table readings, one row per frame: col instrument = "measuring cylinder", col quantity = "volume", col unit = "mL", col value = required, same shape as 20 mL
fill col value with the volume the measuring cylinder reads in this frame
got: 75 mL
